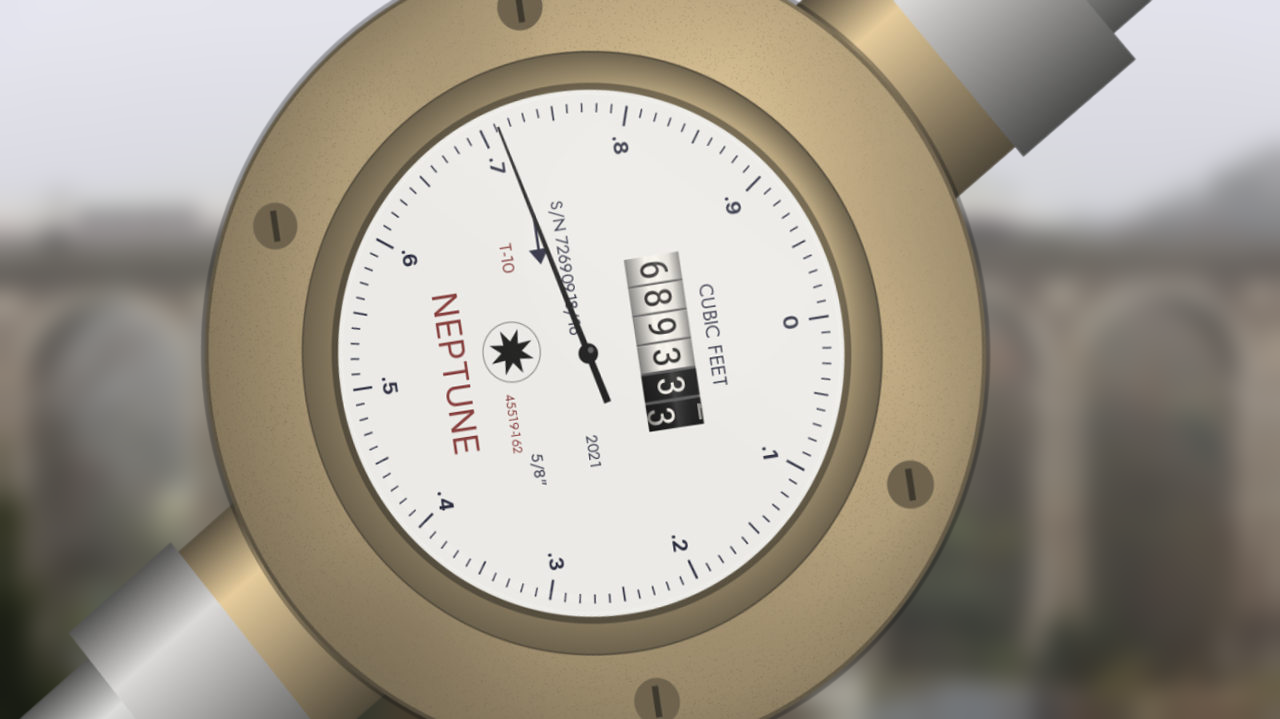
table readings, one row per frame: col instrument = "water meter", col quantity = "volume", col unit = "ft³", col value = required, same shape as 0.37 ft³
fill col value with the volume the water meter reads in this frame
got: 689332.71 ft³
